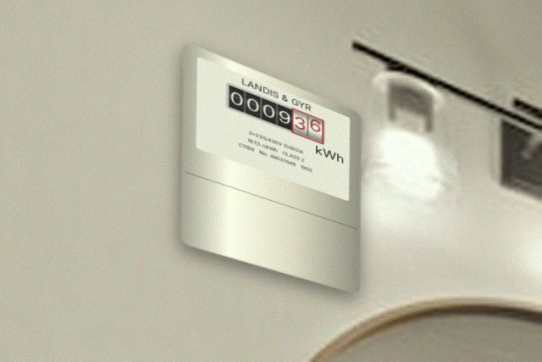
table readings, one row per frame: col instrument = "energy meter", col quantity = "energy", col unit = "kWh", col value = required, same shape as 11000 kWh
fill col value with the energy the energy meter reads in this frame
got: 9.36 kWh
